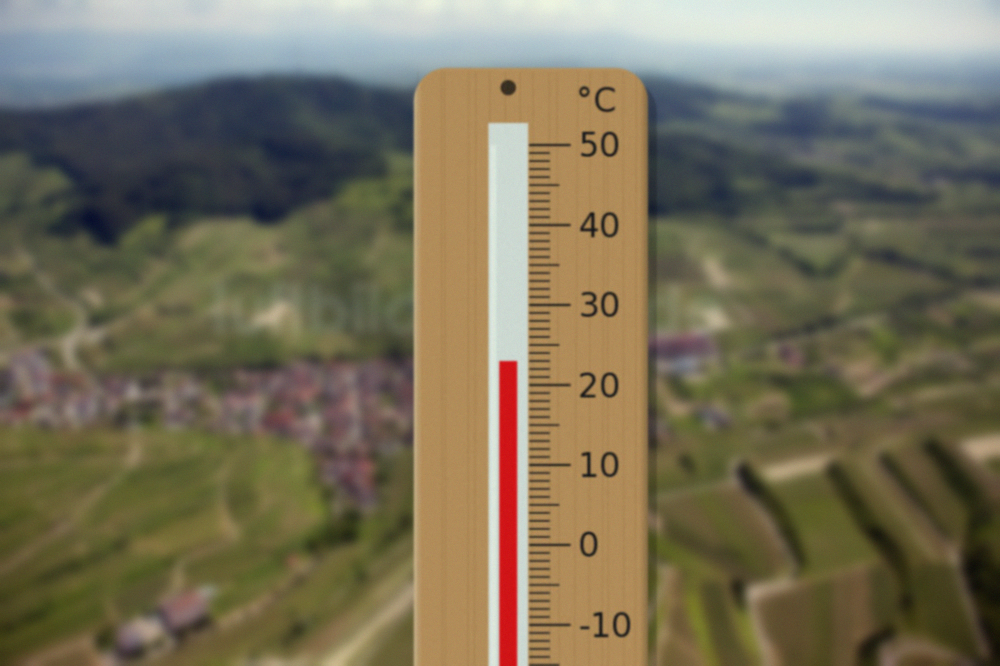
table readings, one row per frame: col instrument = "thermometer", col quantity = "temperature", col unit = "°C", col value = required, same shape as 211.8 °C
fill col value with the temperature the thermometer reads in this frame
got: 23 °C
